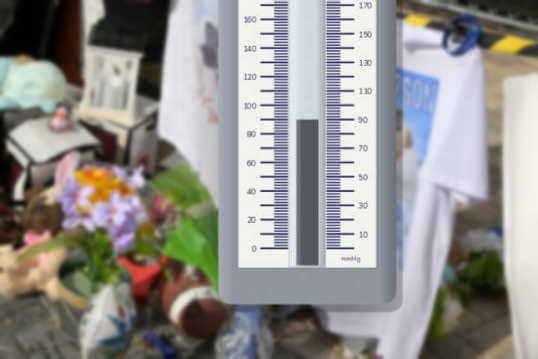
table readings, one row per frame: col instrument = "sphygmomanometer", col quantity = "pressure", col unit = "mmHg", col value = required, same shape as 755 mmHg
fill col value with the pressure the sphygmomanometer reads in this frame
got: 90 mmHg
